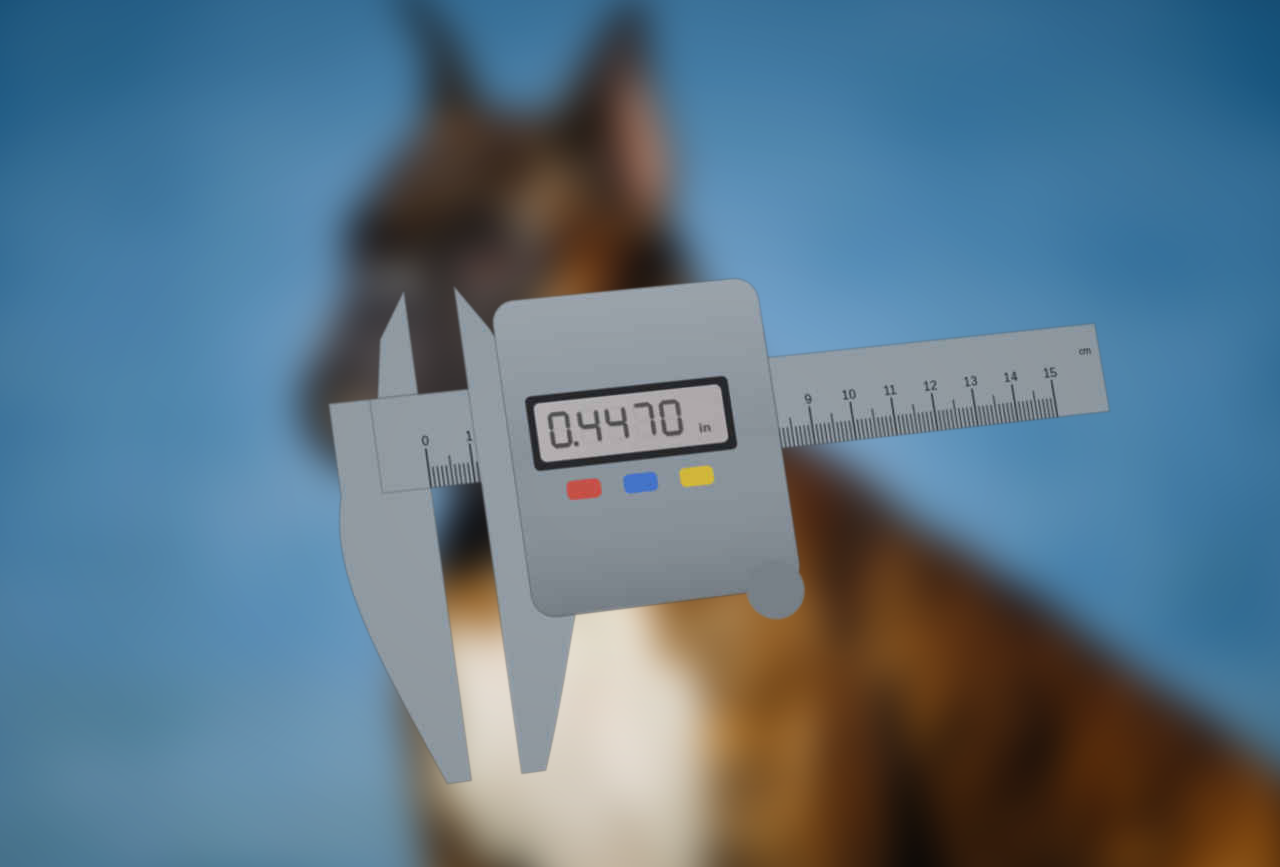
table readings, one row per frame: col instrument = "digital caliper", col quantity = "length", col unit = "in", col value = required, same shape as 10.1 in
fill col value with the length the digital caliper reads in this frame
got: 0.4470 in
